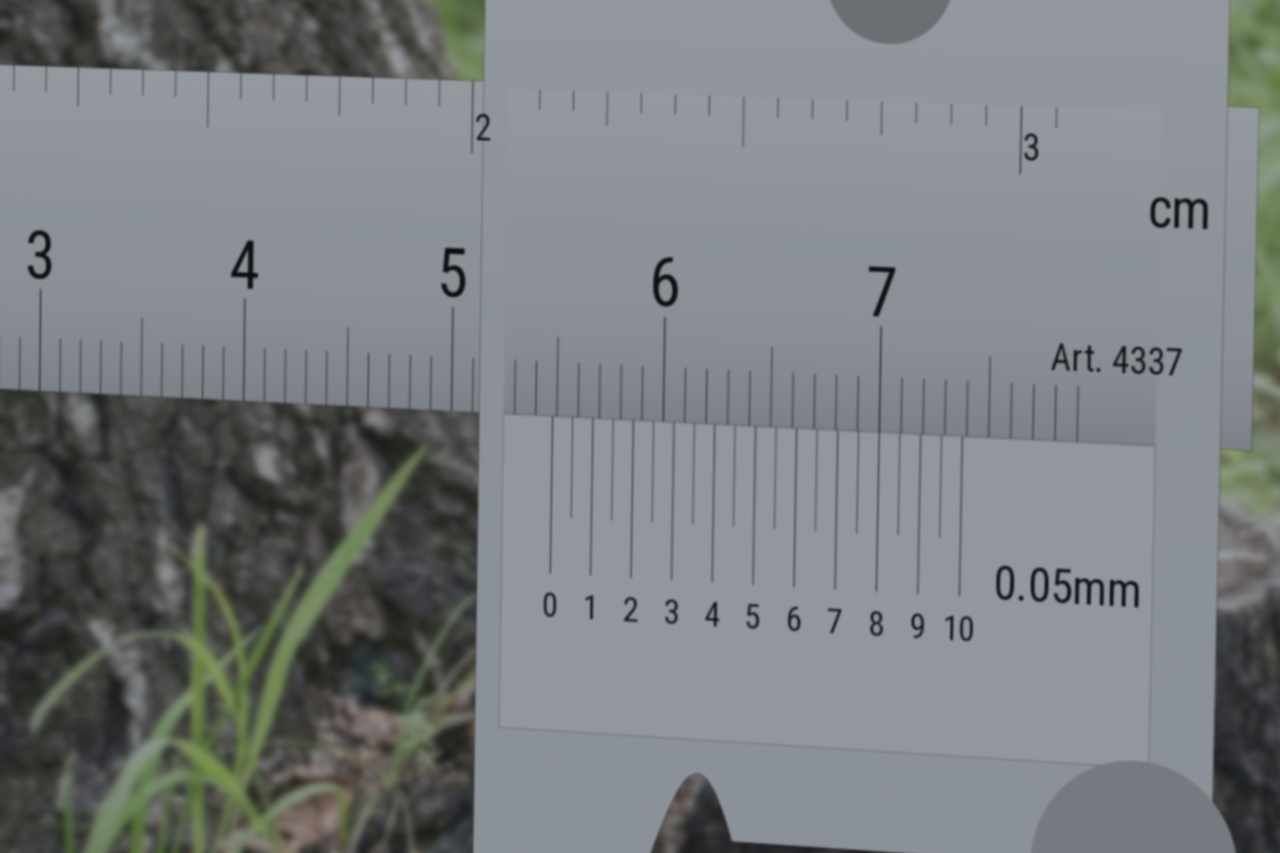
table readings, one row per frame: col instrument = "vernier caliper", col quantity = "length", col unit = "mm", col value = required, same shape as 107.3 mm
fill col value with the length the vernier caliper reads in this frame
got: 54.8 mm
